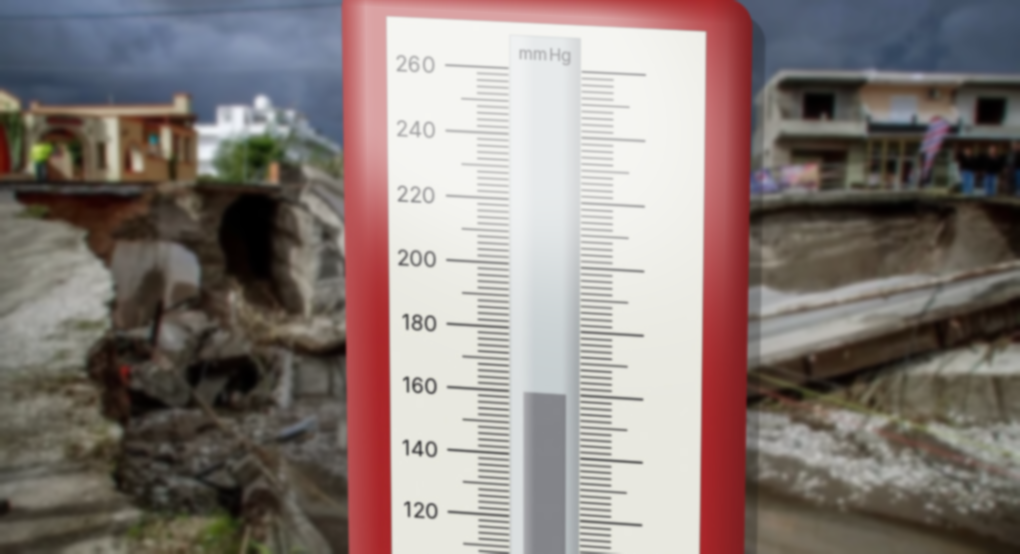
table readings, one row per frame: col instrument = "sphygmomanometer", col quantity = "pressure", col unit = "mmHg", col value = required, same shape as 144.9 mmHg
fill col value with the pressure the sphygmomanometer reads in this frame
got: 160 mmHg
